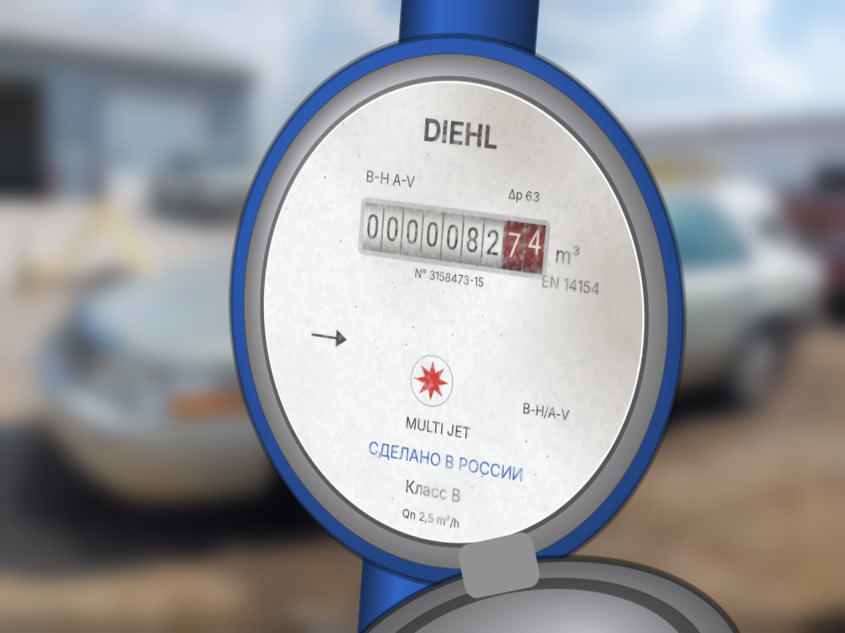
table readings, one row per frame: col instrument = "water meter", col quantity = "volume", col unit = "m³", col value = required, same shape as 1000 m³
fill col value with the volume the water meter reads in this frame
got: 82.74 m³
